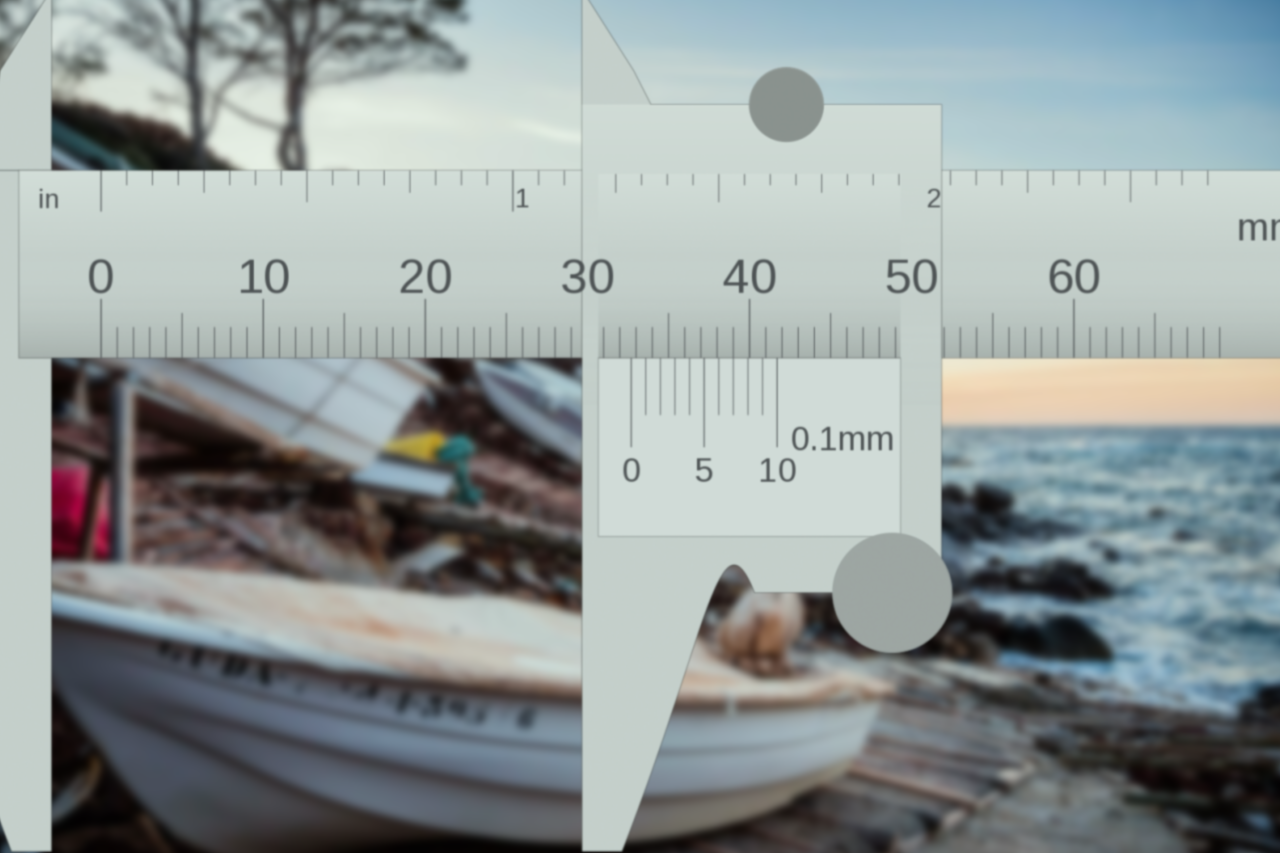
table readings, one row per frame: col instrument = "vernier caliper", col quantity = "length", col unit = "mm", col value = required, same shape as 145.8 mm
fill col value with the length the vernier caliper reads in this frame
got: 32.7 mm
